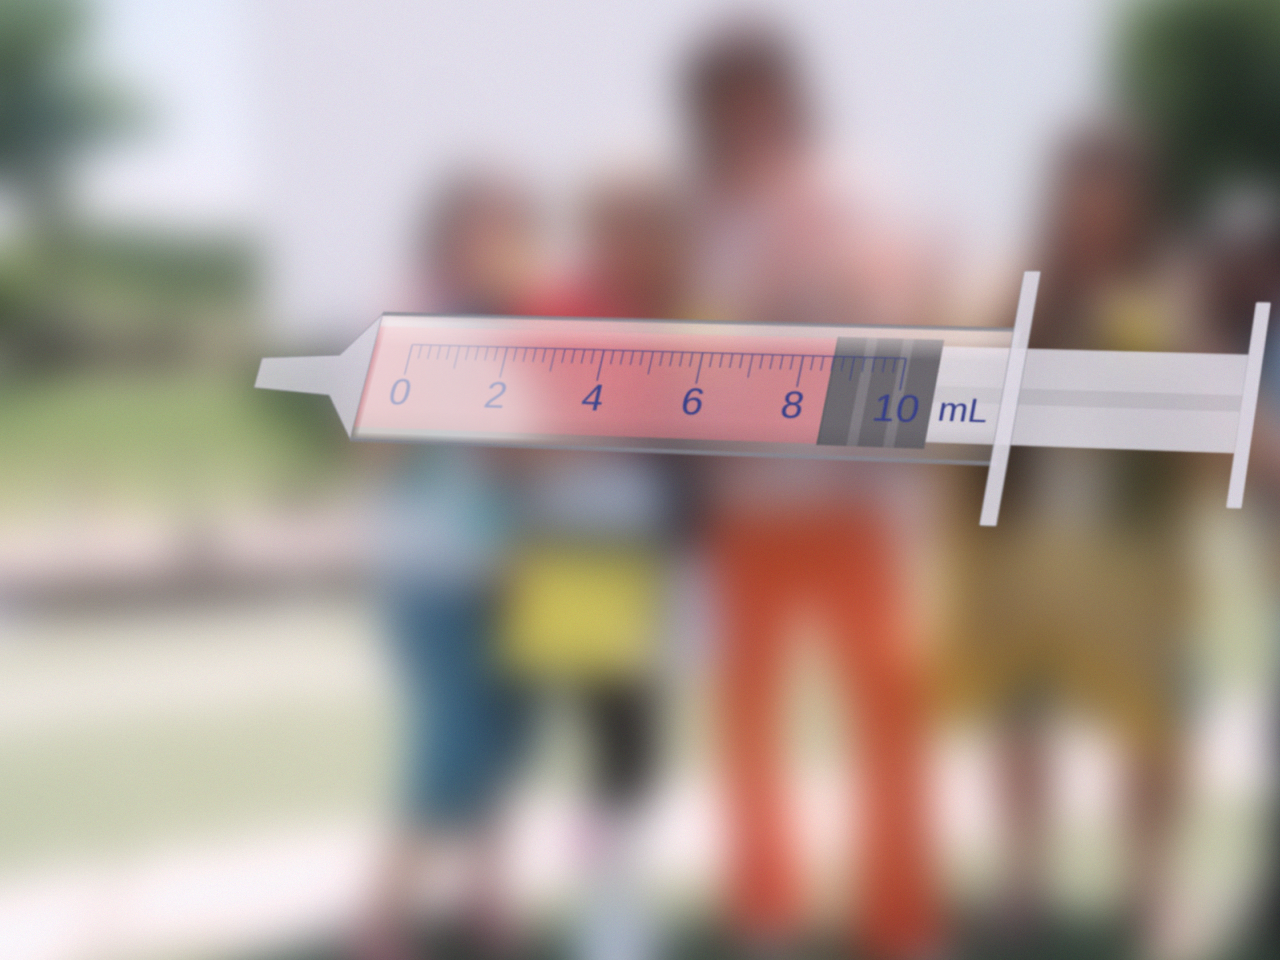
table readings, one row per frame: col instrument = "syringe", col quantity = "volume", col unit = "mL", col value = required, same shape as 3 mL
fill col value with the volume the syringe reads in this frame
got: 8.6 mL
